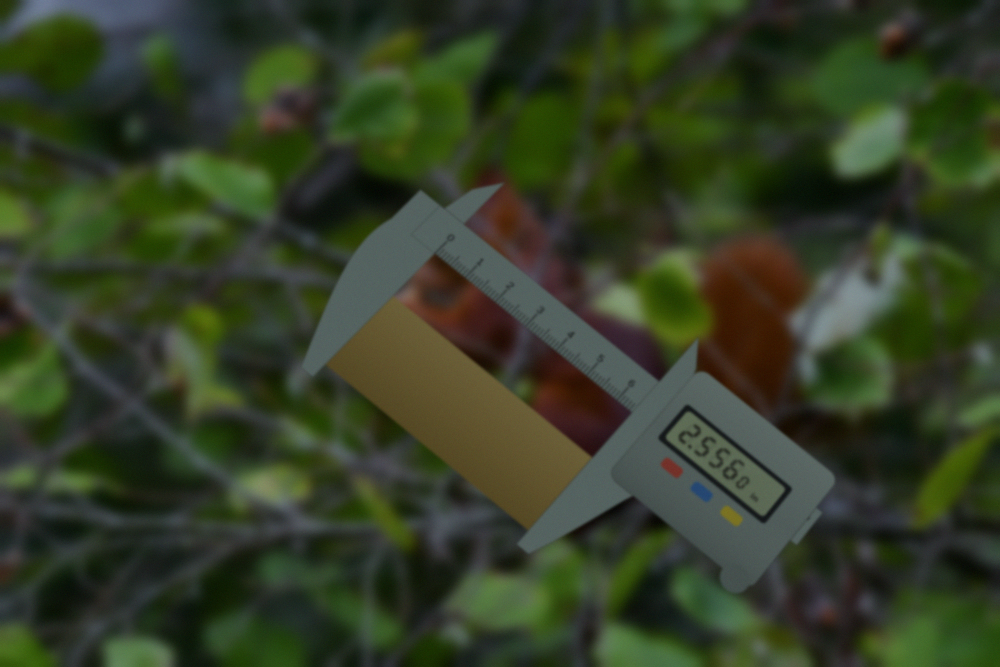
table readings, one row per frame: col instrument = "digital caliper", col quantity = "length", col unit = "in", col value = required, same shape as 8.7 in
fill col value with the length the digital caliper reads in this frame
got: 2.5560 in
